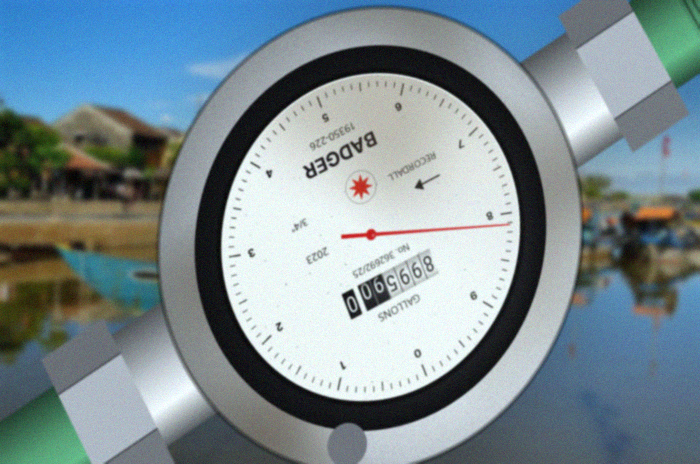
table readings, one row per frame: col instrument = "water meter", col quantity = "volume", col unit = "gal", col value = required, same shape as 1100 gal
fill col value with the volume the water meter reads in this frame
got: 8995898.1 gal
